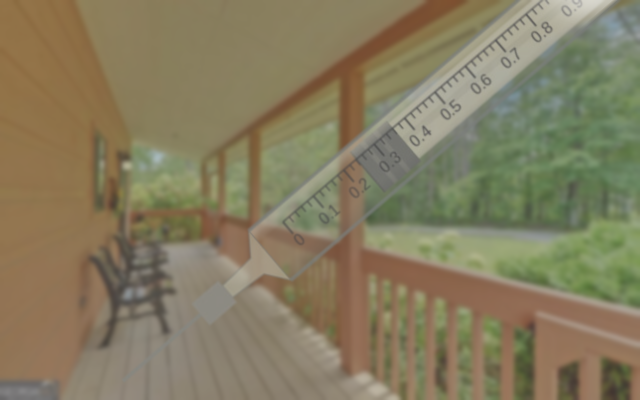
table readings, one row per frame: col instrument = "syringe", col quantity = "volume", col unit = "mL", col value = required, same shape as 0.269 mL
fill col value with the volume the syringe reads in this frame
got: 0.24 mL
